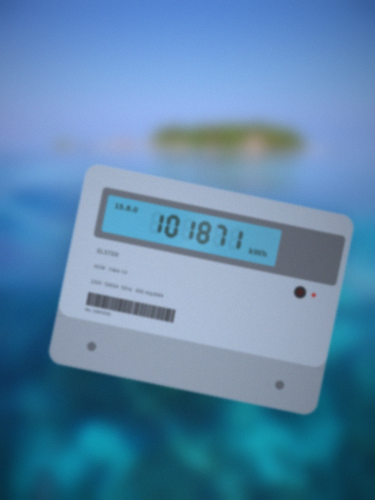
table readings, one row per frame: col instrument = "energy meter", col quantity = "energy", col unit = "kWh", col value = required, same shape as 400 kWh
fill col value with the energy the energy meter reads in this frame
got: 101871 kWh
